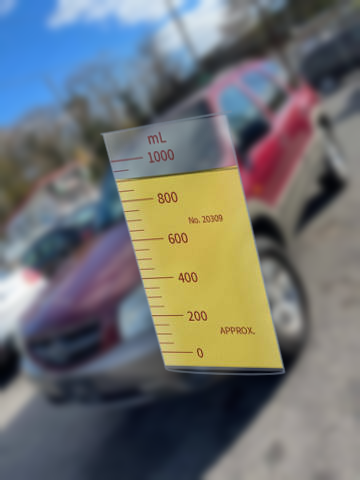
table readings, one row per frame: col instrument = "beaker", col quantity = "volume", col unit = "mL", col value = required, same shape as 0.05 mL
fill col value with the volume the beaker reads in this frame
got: 900 mL
